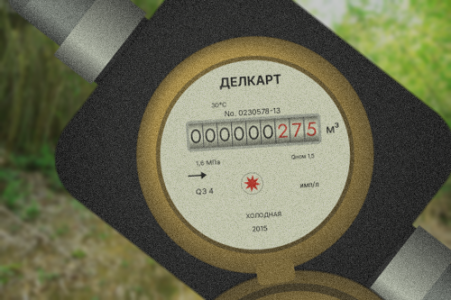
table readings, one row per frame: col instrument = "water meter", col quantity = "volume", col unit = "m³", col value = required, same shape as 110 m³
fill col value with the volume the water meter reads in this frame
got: 0.275 m³
